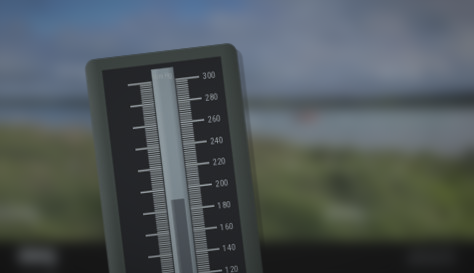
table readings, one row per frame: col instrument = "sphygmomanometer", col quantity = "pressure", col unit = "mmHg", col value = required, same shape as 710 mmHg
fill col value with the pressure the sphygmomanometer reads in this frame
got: 190 mmHg
